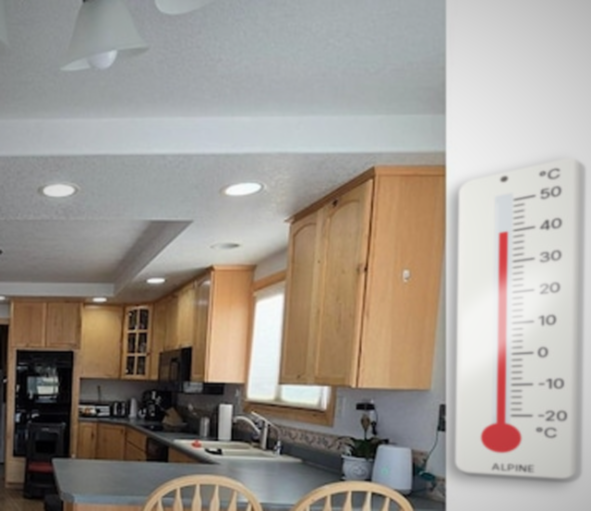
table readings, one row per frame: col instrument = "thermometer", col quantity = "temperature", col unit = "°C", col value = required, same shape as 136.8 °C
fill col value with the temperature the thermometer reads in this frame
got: 40 °C
